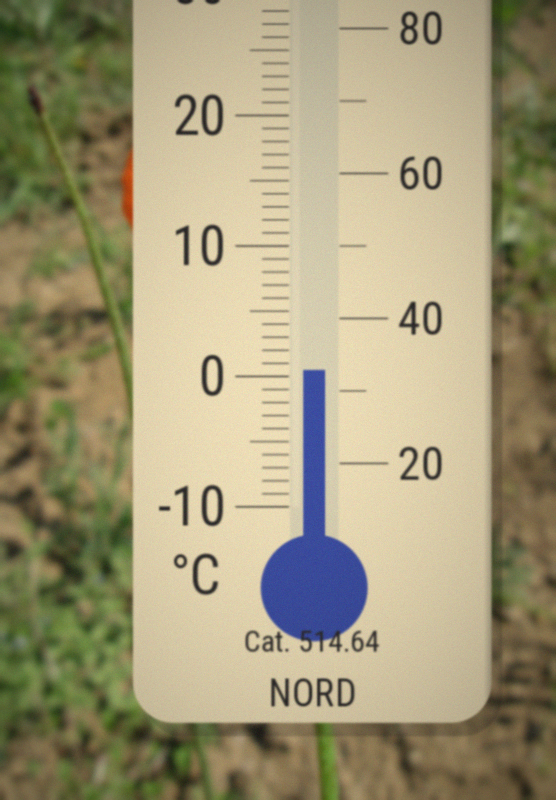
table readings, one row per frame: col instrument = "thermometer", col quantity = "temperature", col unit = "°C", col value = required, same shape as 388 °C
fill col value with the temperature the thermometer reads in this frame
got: 0.5 °C
